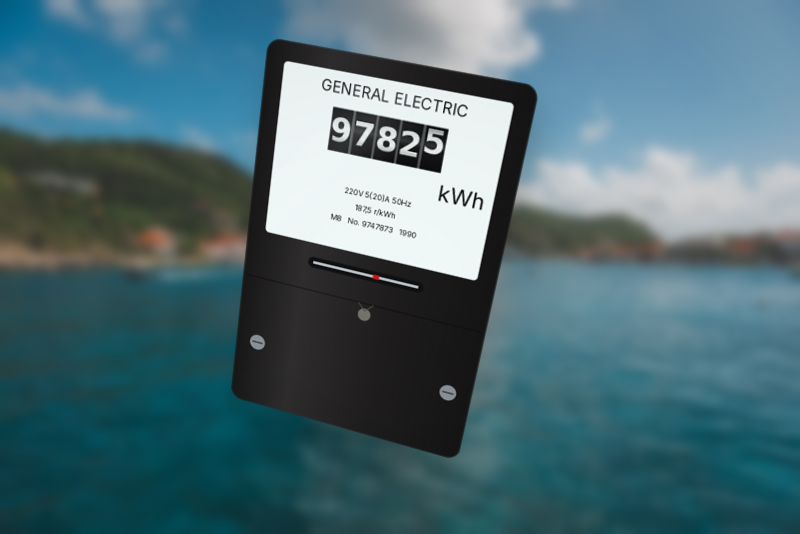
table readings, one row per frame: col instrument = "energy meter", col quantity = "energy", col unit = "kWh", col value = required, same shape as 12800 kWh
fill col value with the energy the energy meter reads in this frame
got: 97825 kWh
